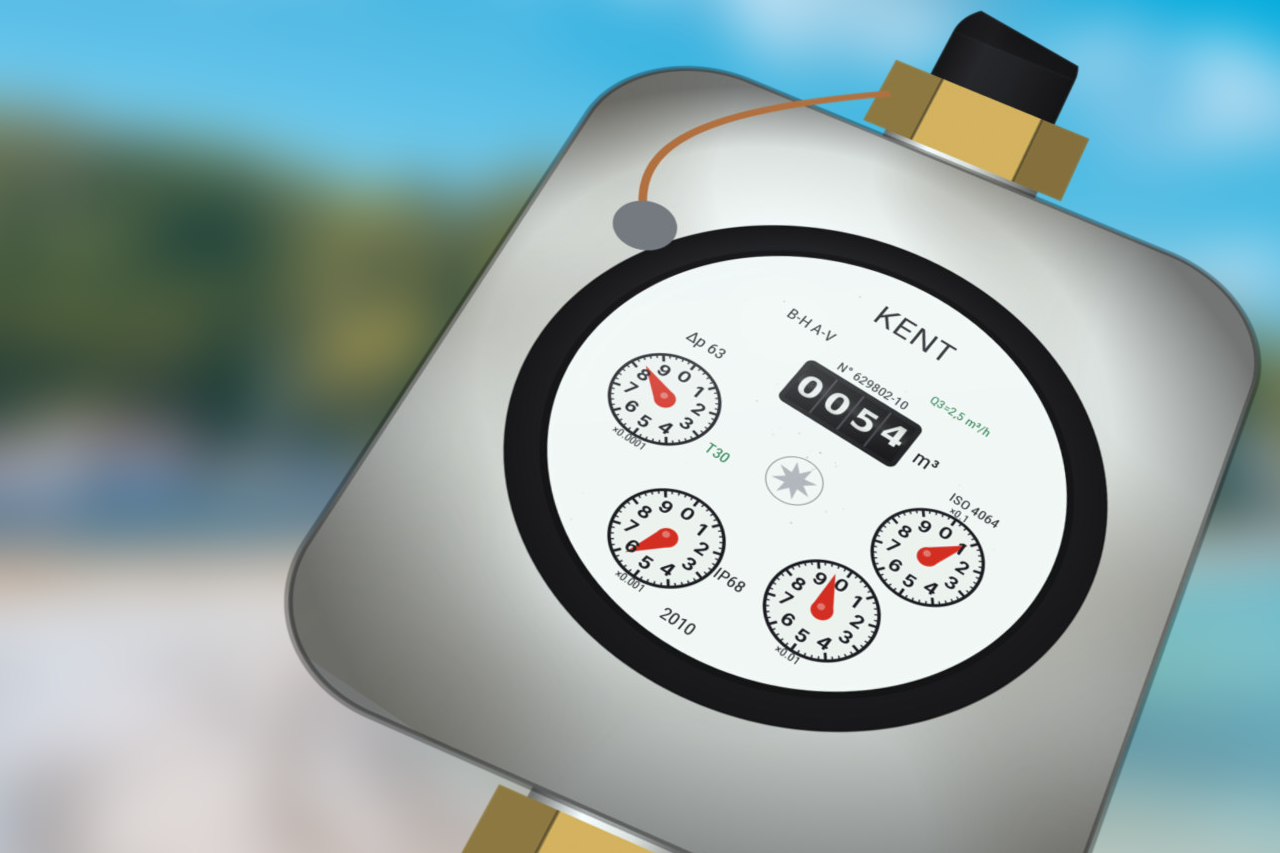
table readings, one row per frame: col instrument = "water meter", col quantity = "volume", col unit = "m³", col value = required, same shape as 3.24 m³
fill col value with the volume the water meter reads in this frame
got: 54.0958 m³
